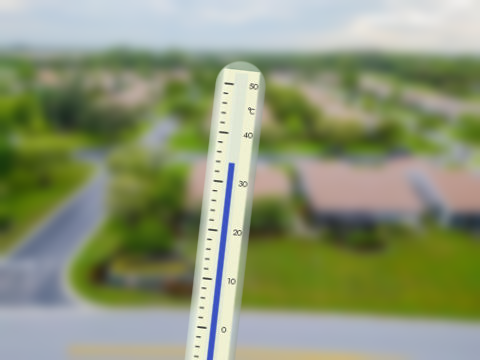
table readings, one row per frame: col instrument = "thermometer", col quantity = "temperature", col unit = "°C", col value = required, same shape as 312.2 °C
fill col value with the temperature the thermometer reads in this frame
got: 34 °C
